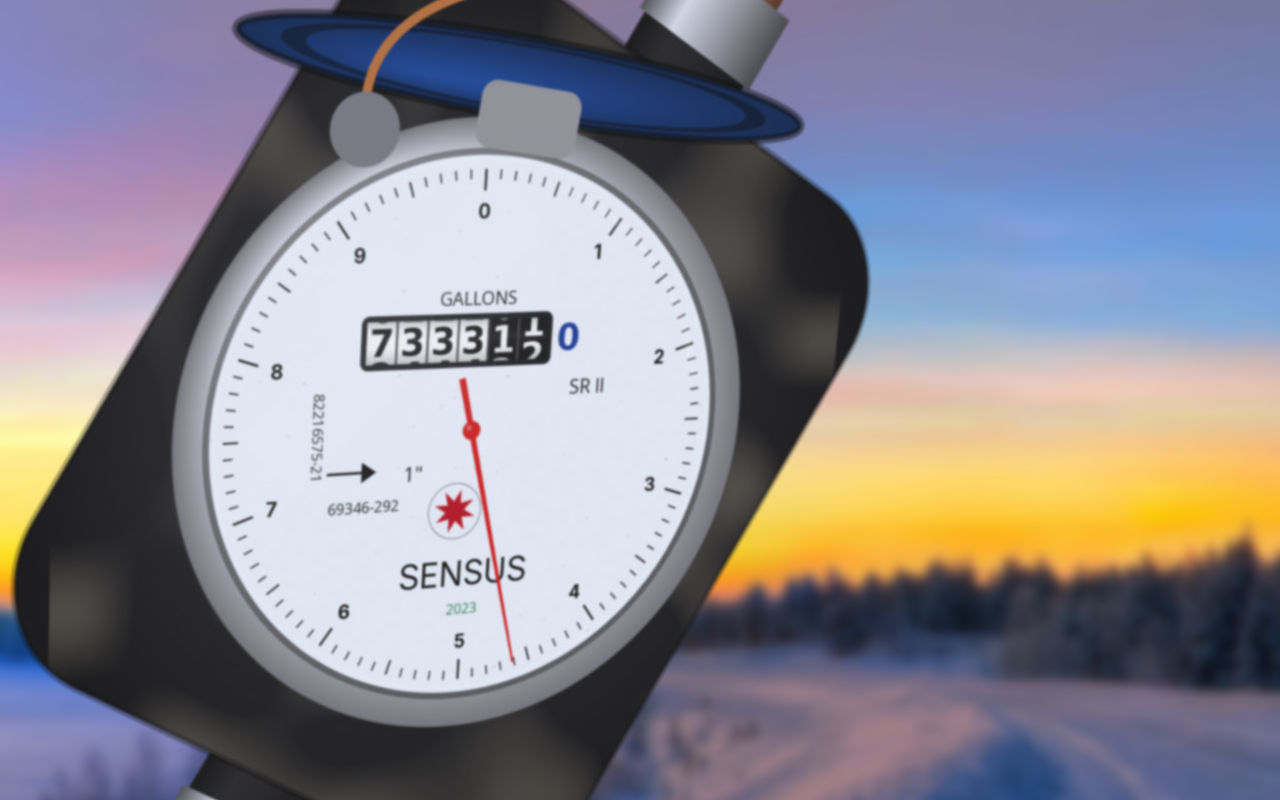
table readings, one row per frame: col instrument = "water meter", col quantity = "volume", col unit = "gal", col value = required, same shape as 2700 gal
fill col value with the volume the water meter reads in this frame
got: 7333114.6 gal
